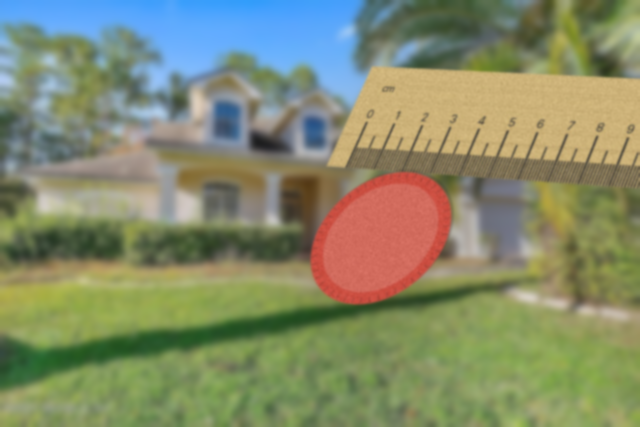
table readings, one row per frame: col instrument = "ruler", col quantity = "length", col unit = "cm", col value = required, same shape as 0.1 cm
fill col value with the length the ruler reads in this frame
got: 4.5 cm
